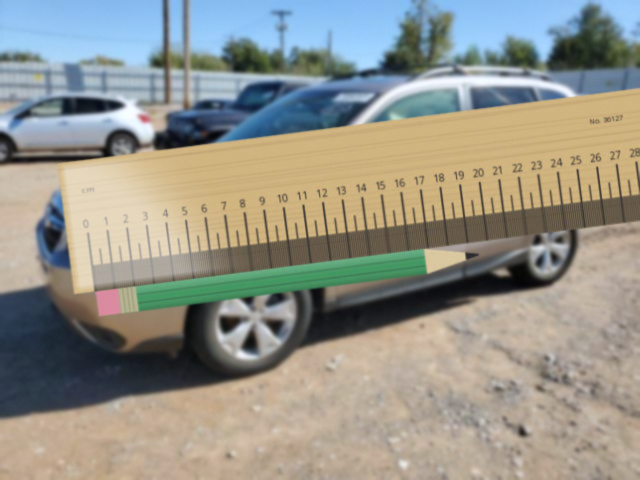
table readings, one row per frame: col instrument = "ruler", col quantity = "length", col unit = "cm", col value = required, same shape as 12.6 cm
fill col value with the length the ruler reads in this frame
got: 19.5 cm
